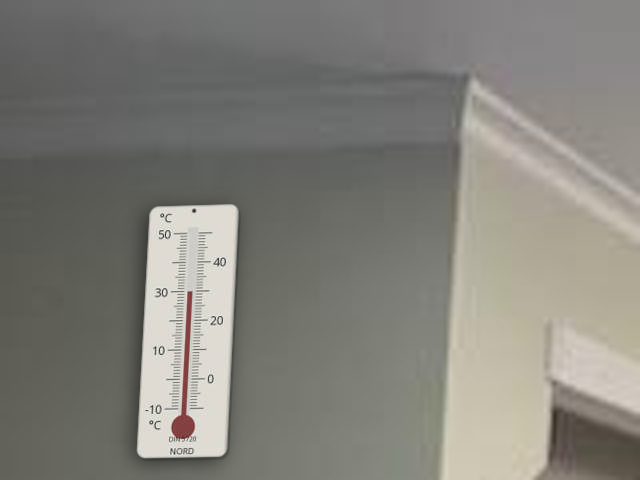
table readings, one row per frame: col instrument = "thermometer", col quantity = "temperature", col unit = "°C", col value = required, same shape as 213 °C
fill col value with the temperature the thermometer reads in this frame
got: 30 °C
